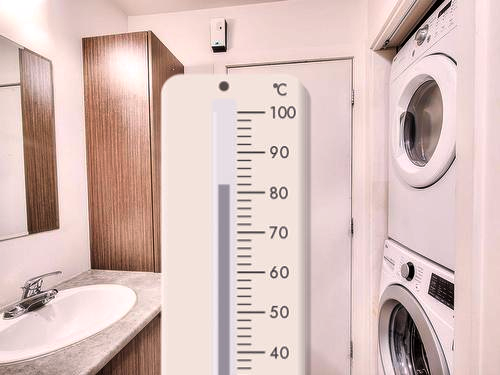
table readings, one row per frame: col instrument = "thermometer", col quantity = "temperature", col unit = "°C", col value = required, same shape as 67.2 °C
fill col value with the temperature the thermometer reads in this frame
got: 82 °C
